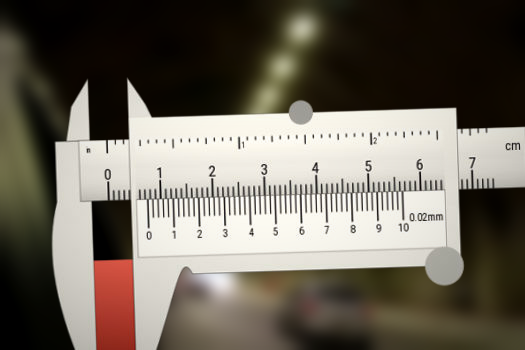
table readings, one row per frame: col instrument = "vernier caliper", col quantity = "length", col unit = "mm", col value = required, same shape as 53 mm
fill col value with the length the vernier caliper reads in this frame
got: 7.5 mm
